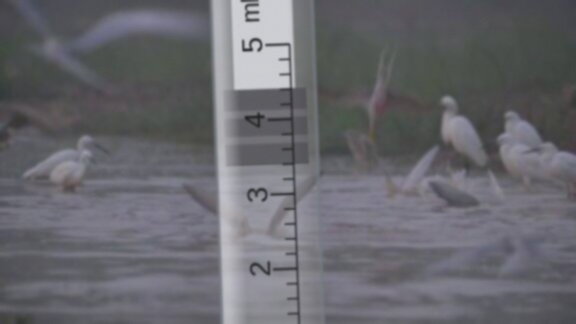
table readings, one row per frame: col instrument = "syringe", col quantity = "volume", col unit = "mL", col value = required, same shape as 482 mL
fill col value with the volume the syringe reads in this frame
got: 3.4 mL
